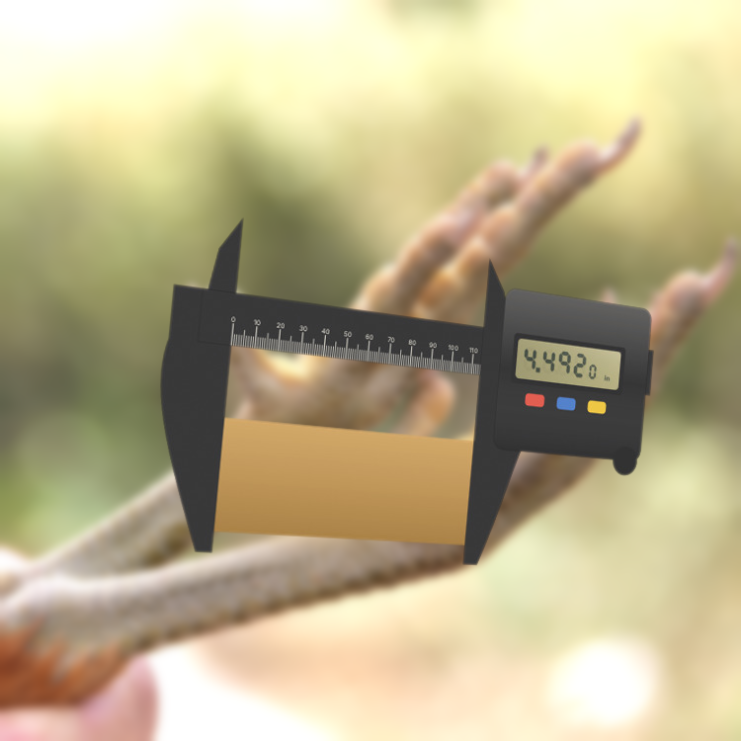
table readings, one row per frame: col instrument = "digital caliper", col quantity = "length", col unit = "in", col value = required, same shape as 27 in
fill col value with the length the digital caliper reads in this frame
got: 4.4920 in
